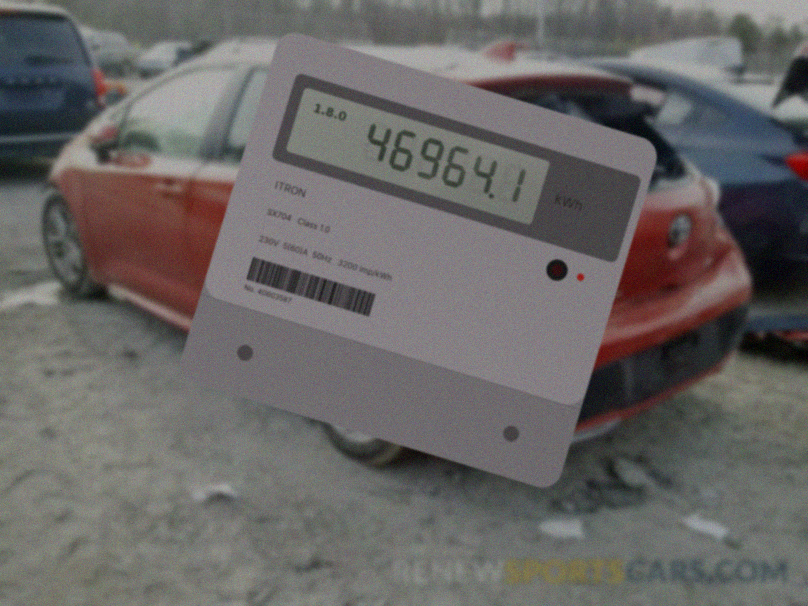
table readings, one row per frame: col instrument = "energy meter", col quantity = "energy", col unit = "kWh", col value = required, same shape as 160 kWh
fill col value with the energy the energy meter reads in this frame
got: 46964.1 kWh
